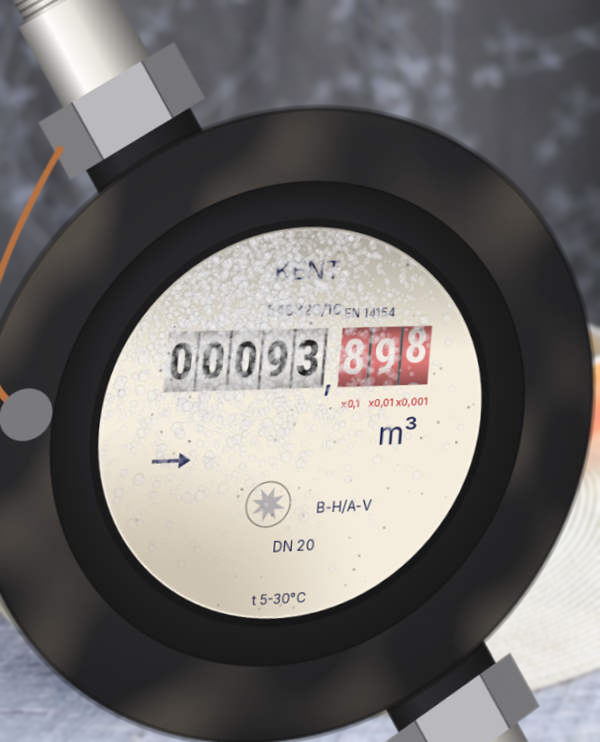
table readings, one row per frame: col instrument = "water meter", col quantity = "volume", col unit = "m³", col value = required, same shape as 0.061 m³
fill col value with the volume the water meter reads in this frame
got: 93.898 m³
